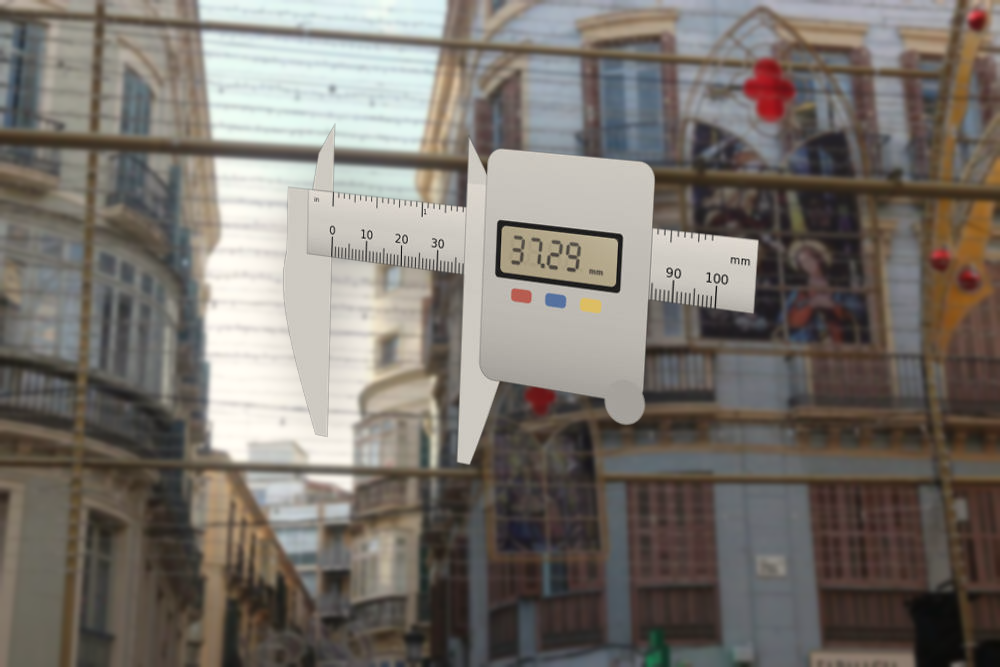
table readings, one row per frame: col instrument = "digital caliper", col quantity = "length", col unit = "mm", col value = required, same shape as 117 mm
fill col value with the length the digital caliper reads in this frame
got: 37.29 mm
